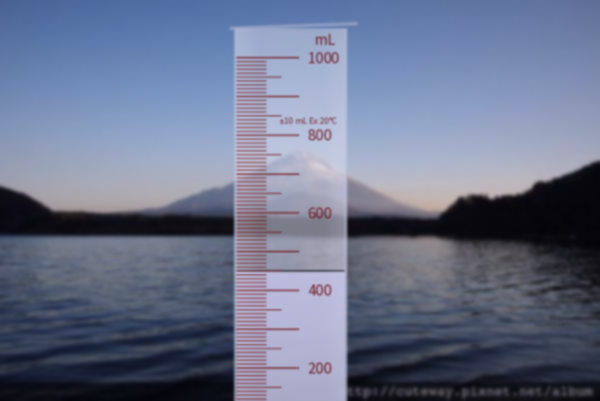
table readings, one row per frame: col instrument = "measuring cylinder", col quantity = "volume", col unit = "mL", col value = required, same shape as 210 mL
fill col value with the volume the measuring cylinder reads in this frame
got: 450 mL
